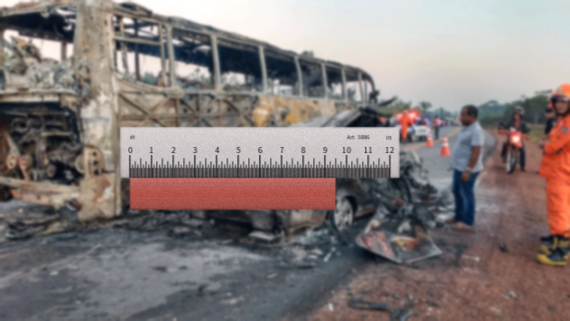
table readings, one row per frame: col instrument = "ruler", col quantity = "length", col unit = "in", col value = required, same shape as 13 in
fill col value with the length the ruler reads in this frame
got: 9.5 in
